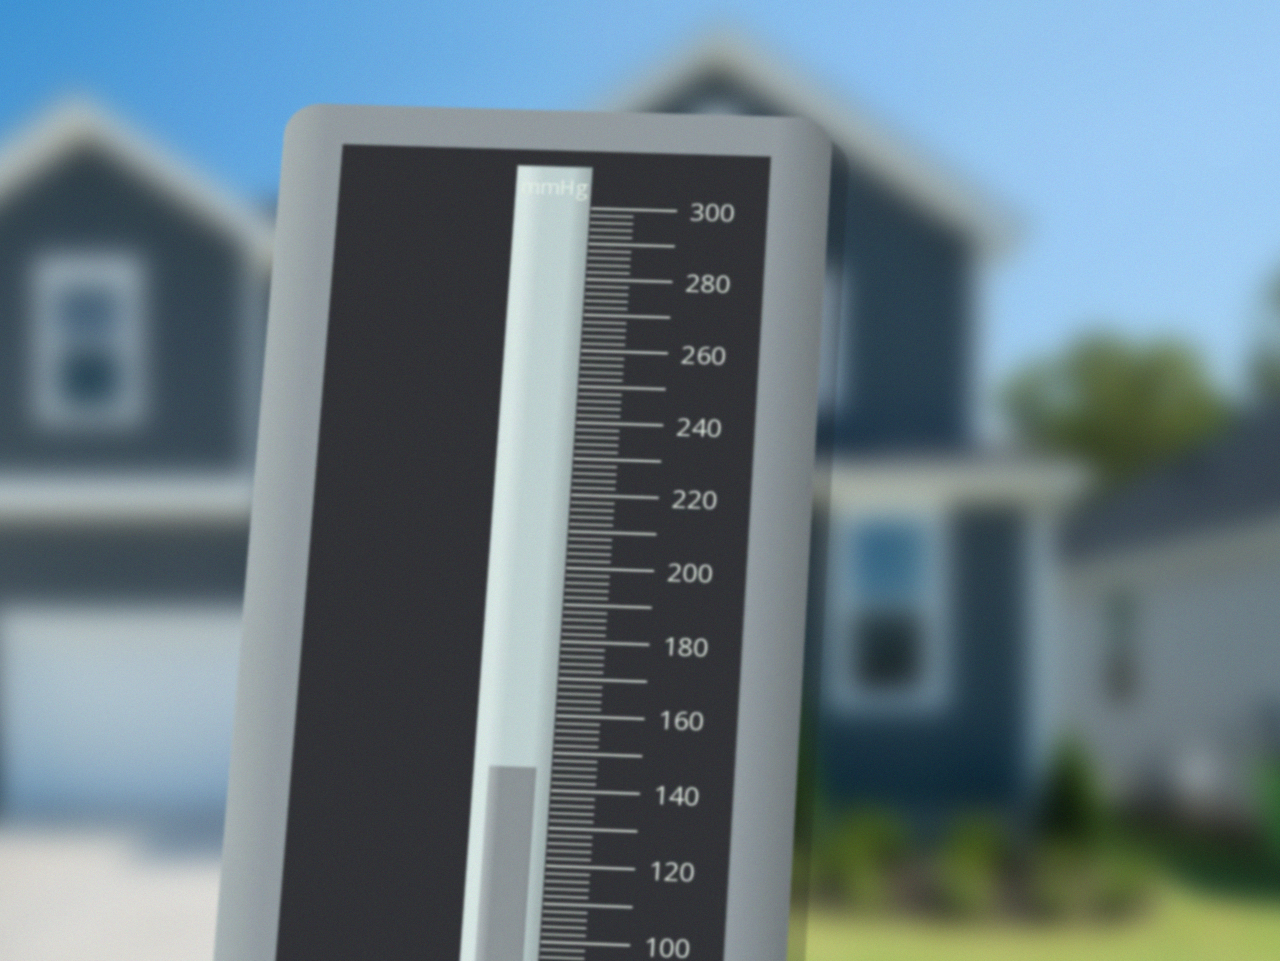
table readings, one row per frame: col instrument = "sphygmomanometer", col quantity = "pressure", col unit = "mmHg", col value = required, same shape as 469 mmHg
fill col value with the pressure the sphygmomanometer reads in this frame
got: 146 mmHg
